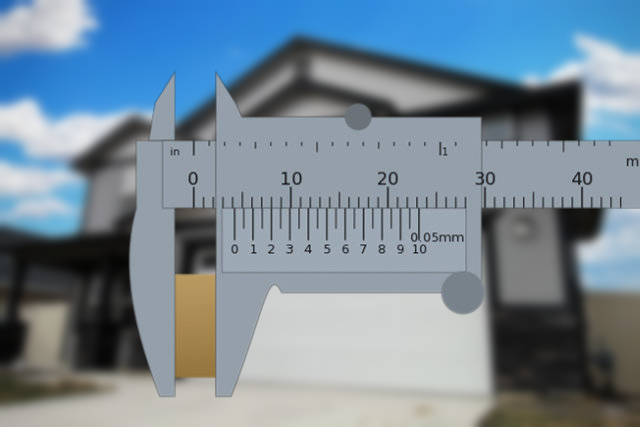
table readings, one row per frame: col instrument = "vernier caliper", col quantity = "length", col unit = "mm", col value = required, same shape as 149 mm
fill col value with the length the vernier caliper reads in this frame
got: 4.2 mm
